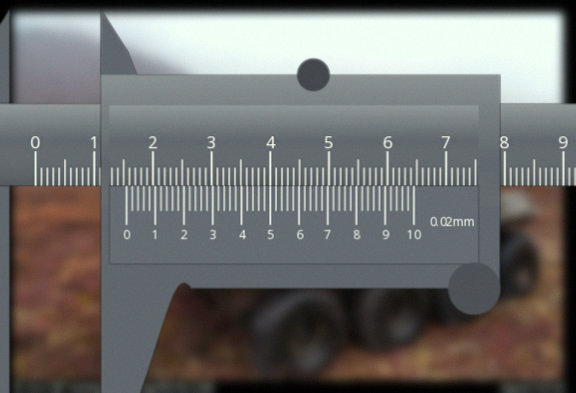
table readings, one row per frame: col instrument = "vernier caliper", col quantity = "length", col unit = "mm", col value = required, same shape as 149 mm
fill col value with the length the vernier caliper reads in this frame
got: 15.5 mm
